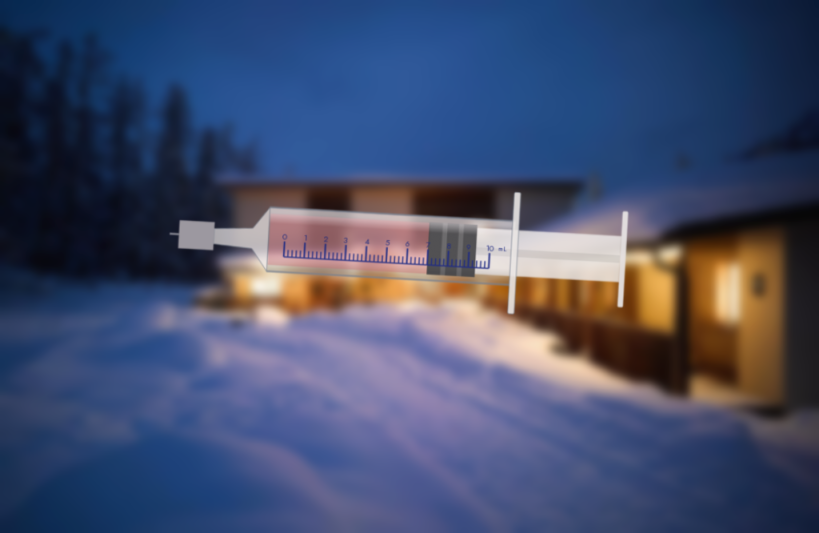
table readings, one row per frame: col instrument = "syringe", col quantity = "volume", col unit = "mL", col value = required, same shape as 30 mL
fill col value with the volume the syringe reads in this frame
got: 7 mL
